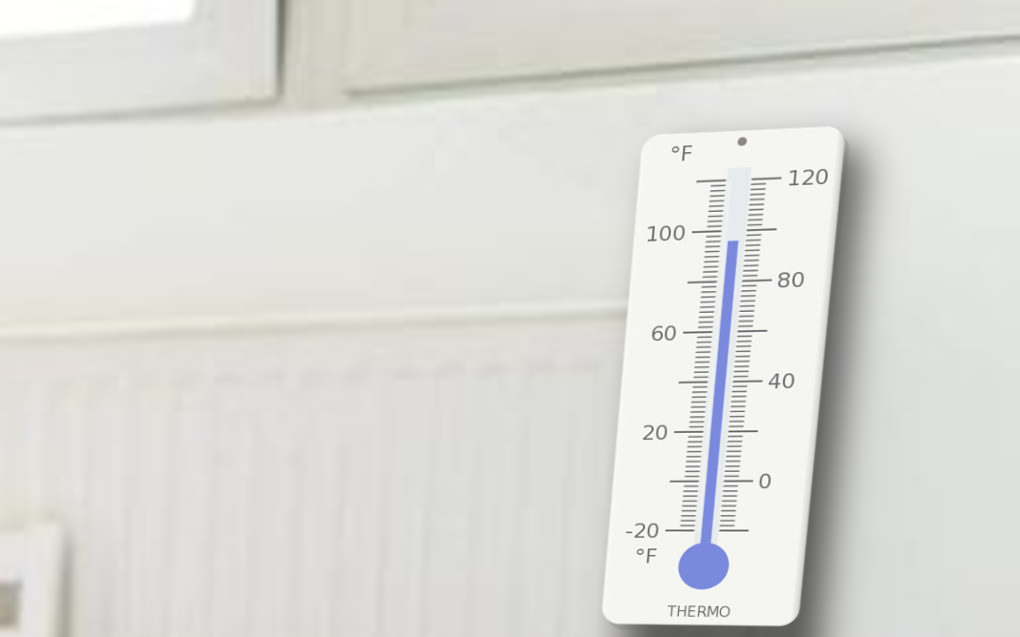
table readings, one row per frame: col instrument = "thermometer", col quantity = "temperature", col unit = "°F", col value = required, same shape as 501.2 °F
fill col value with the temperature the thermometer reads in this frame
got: 96 °F
